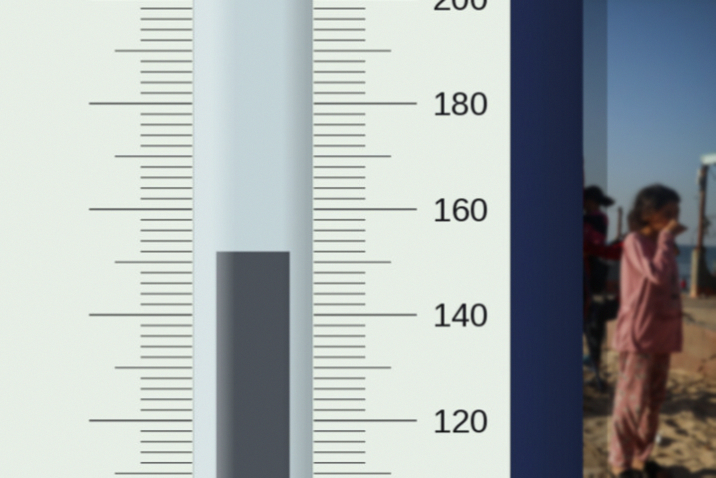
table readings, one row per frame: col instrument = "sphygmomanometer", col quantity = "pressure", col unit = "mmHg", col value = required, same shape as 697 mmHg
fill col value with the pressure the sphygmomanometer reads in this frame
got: 152 mmHg
